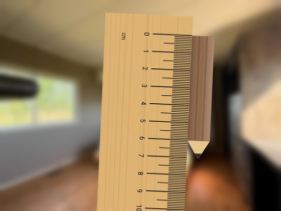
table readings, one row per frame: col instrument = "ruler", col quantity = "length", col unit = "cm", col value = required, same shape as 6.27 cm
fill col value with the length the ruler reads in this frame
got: 7 cm
